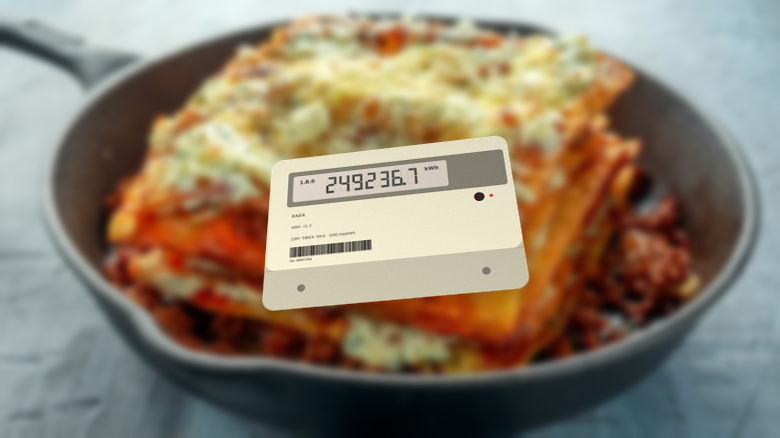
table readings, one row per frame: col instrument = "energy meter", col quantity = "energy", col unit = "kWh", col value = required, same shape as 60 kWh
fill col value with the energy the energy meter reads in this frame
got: 249236.7 kWh
